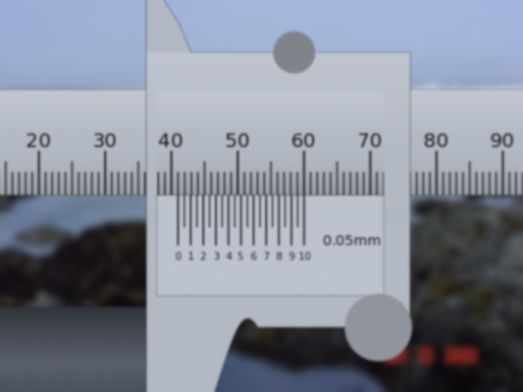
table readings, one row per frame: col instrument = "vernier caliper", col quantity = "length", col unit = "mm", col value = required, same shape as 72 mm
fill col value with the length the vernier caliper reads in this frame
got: 41.0 mm
